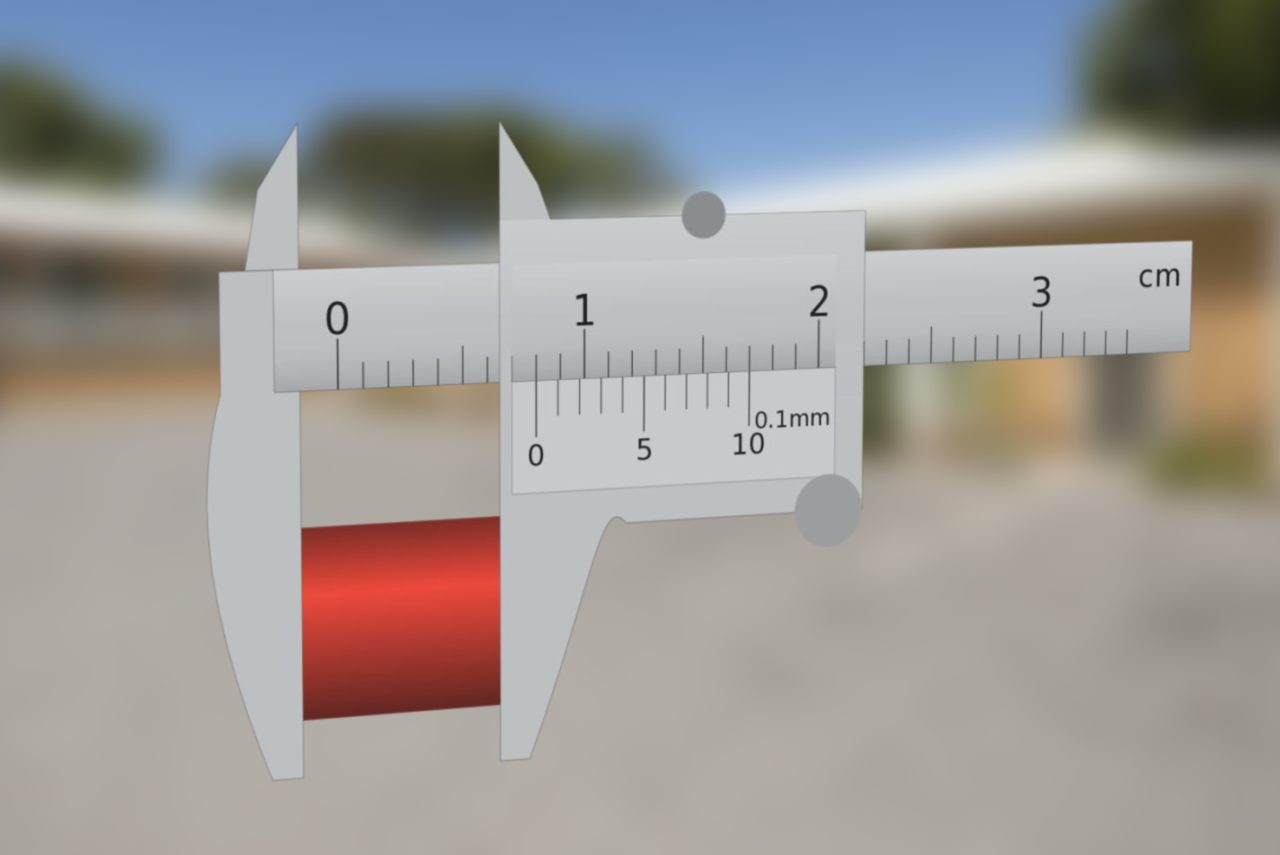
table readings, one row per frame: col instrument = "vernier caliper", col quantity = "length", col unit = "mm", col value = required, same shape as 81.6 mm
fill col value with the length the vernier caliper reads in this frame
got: 8.0 mm
